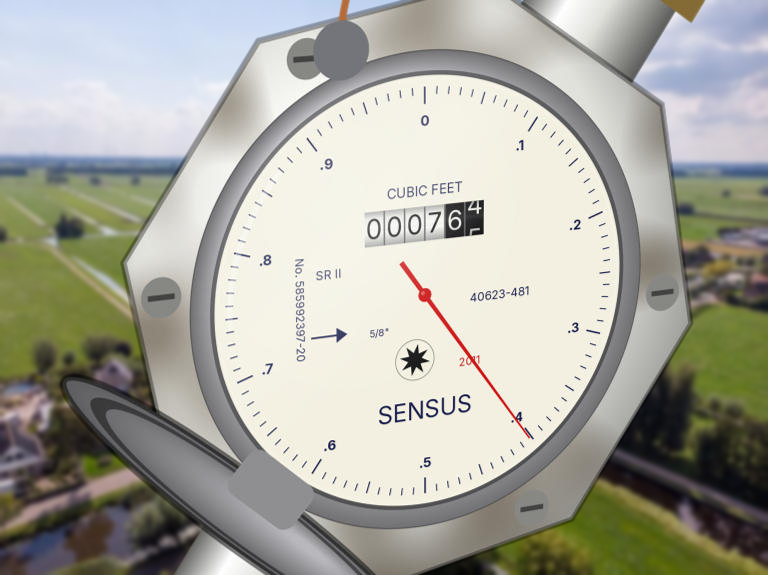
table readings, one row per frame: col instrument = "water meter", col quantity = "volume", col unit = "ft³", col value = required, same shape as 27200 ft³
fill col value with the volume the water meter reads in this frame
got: 764.40 ft³
